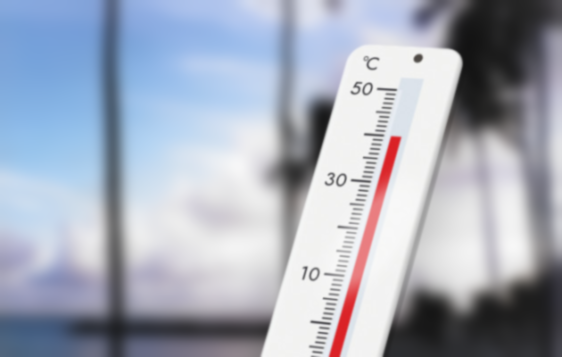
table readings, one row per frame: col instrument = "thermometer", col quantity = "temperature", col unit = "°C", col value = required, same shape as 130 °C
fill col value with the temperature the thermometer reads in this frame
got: 40 °C
